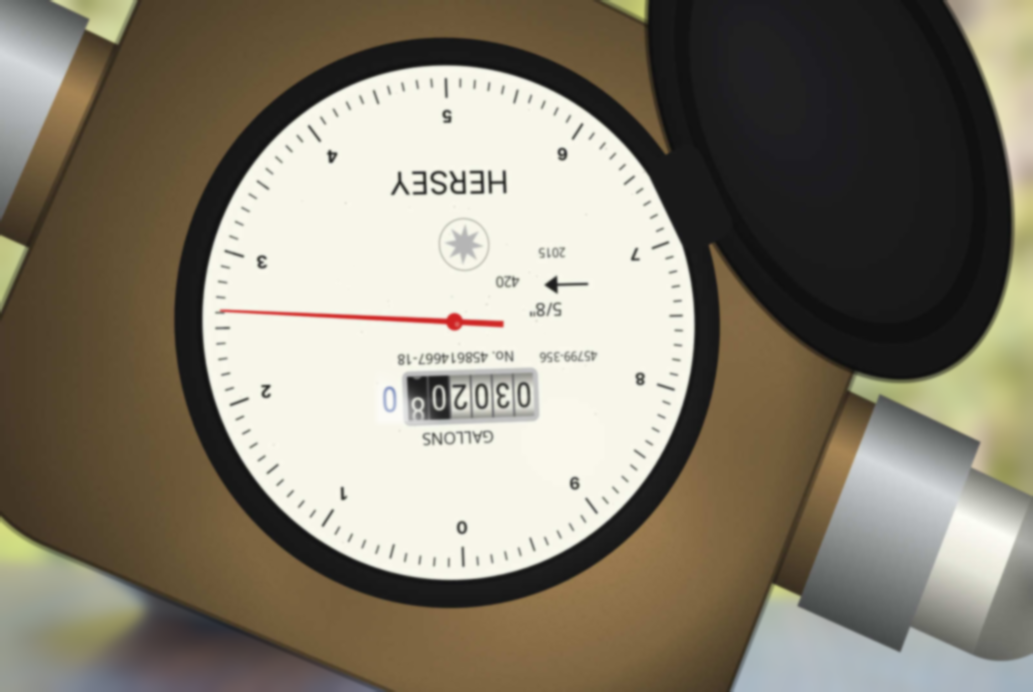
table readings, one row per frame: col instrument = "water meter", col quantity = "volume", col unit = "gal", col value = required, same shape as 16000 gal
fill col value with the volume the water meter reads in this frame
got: 302082.6 gal
